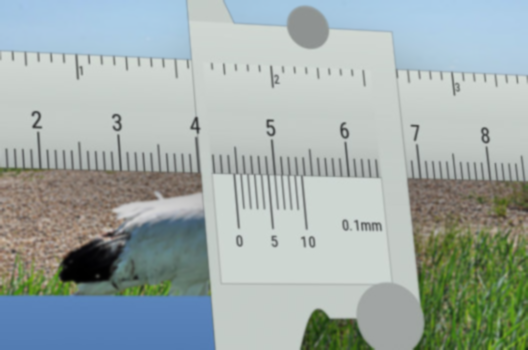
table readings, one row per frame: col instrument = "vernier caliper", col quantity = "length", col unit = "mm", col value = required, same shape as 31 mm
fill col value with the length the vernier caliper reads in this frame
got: 44.6 mm
